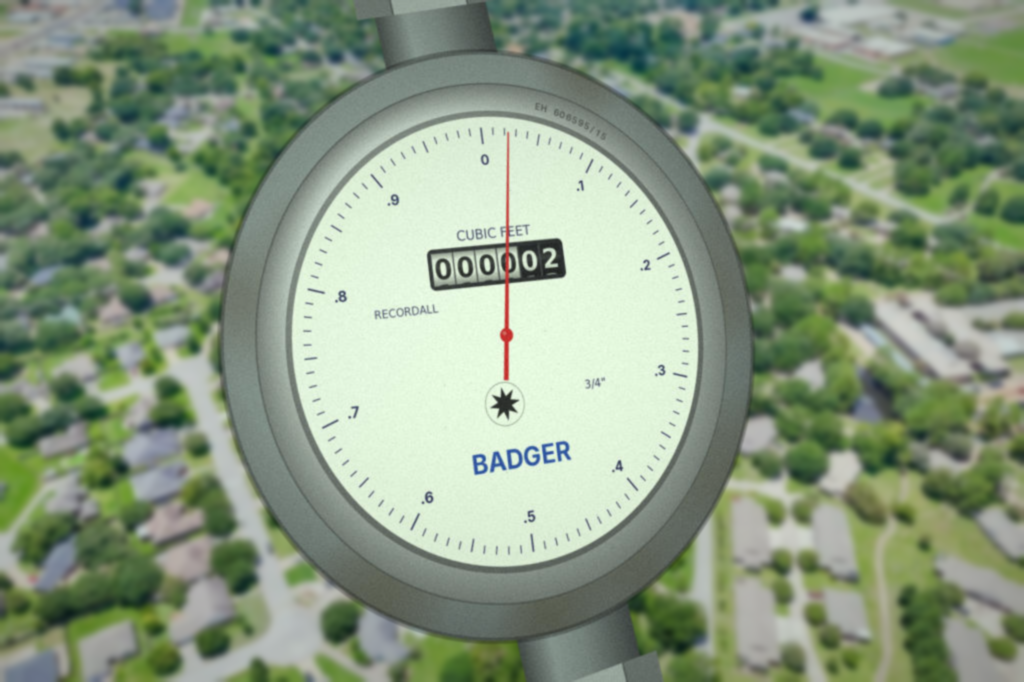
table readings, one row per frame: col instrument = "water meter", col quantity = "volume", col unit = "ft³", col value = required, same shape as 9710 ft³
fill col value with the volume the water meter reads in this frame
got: 2.02 ft³
